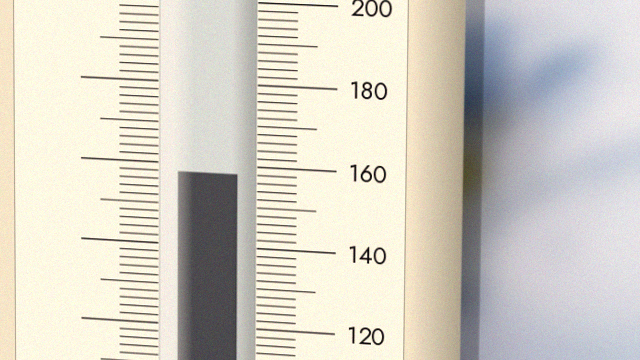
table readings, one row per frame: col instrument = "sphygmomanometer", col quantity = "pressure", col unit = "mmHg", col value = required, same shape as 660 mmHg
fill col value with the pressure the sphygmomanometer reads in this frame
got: 158 mmHg
